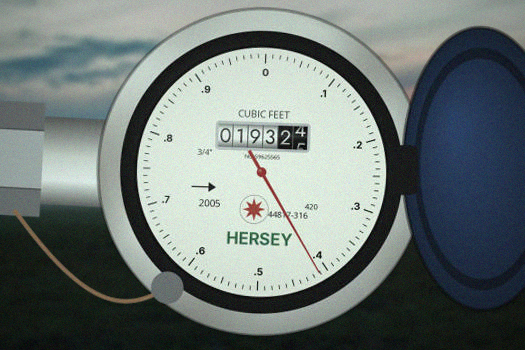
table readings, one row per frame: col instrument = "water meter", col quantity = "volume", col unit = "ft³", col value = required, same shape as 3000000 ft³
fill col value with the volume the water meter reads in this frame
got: 19324.41 ft³
